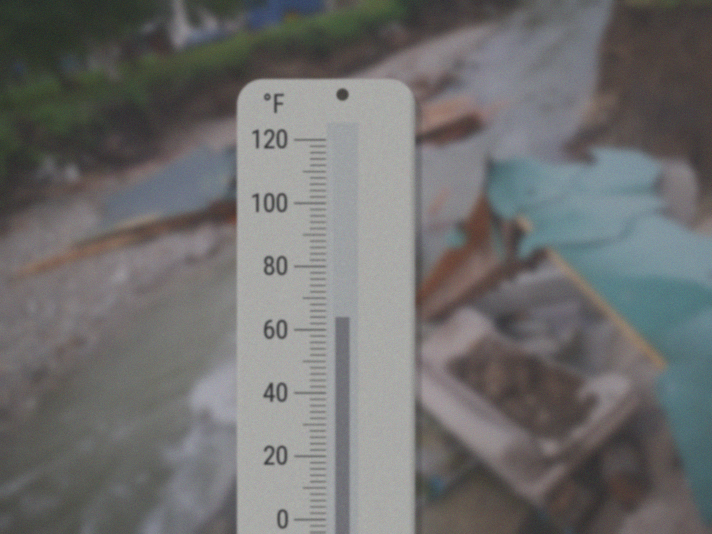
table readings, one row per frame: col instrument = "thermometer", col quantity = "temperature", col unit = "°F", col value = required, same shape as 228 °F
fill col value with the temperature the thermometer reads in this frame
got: 64 °F
